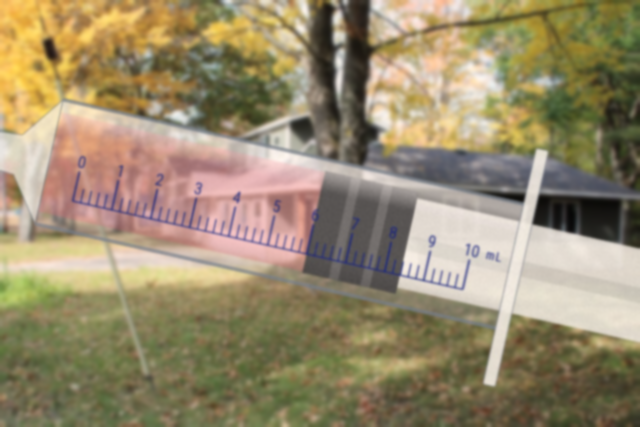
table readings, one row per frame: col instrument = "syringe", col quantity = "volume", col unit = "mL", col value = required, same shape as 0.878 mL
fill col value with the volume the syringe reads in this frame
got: 6 mL
